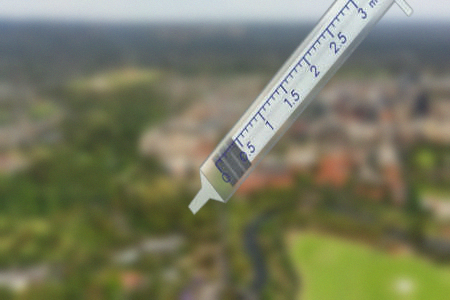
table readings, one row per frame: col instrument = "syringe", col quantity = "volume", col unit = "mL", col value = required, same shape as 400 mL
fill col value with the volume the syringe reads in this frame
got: 0 mL
